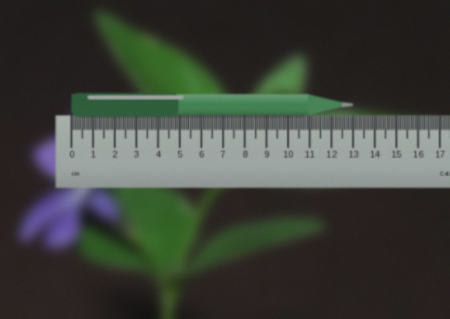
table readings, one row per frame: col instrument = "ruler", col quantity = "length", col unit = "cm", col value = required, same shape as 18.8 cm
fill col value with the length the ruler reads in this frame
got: 13 cm
